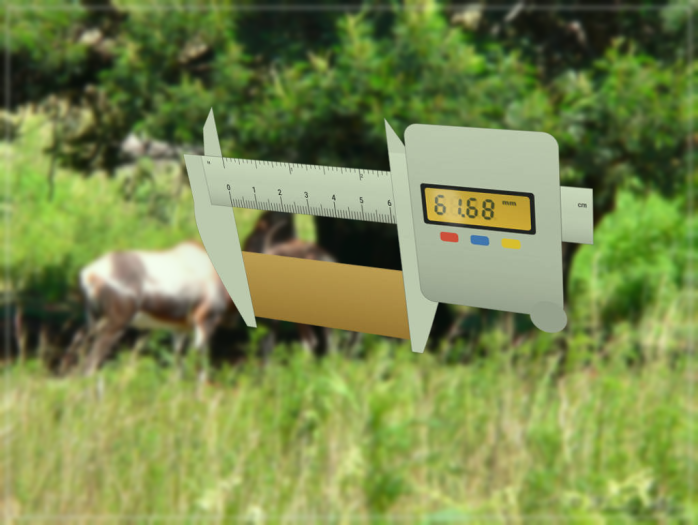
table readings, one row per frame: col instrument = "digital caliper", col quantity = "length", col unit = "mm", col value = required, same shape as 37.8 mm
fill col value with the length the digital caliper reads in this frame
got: 61.68 mm
